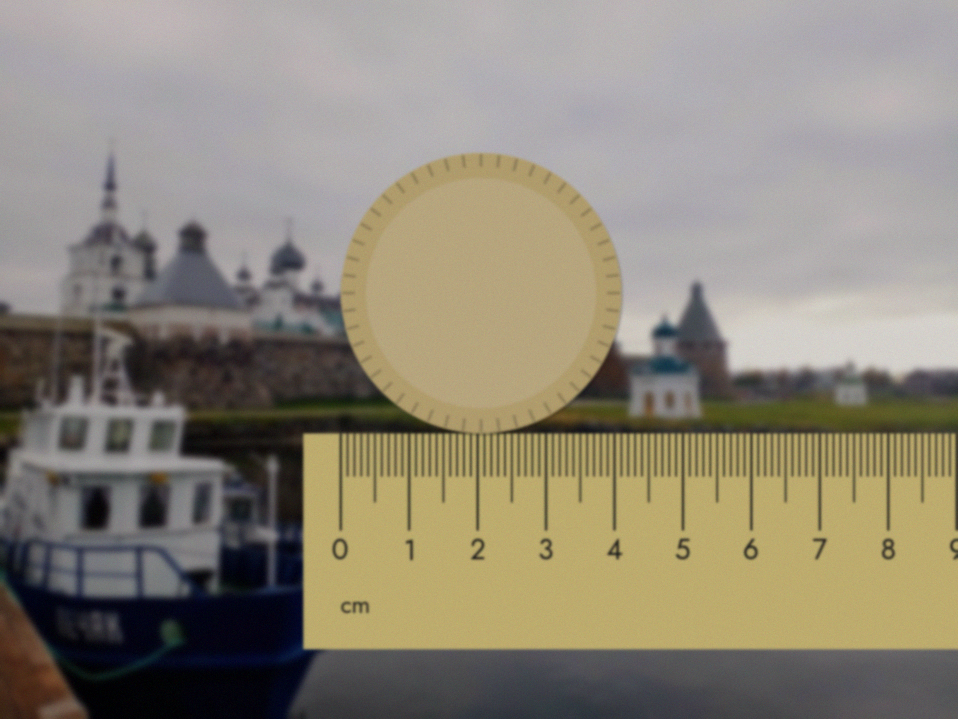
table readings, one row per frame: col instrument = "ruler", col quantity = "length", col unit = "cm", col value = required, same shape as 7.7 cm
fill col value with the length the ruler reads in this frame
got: 4.1 cm
